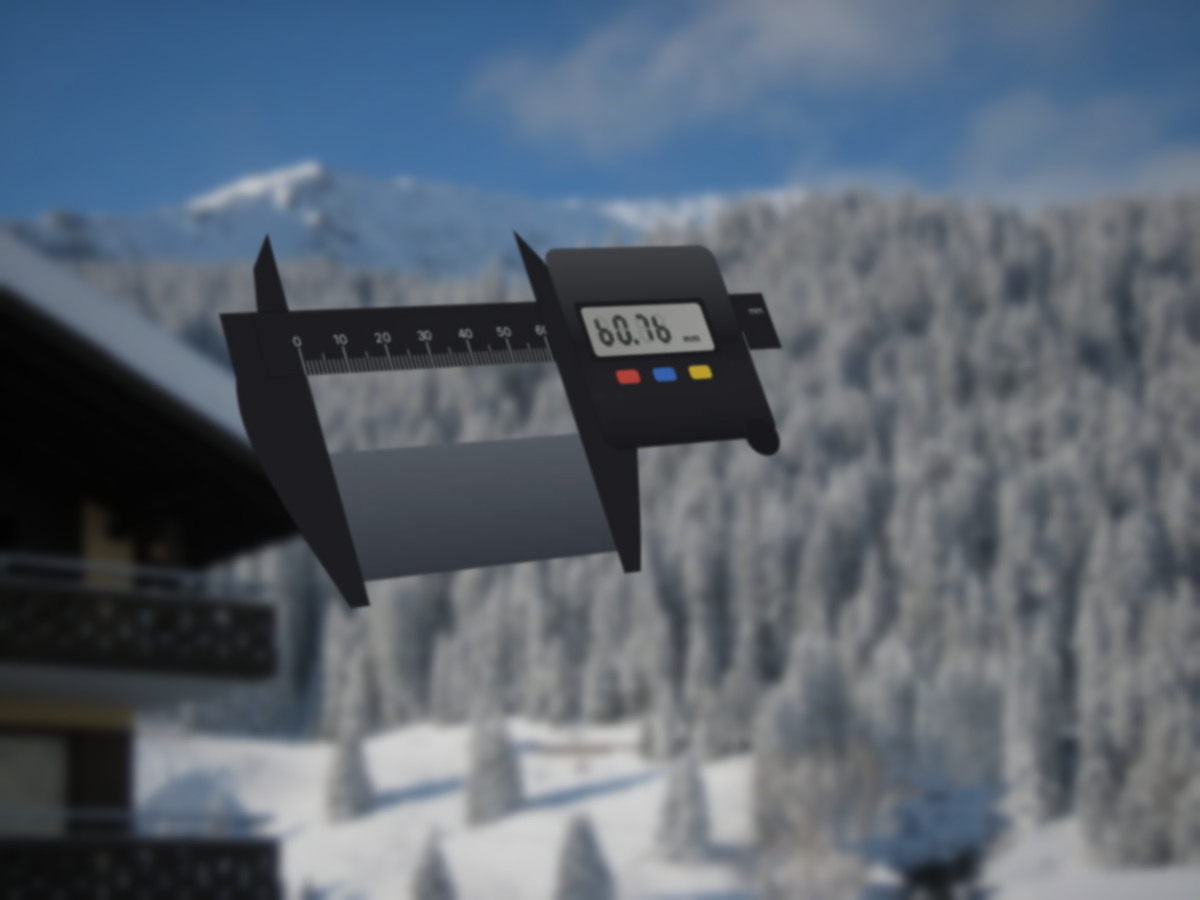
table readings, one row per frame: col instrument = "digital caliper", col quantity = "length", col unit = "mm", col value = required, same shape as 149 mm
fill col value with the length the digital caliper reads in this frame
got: 60.76 mm
